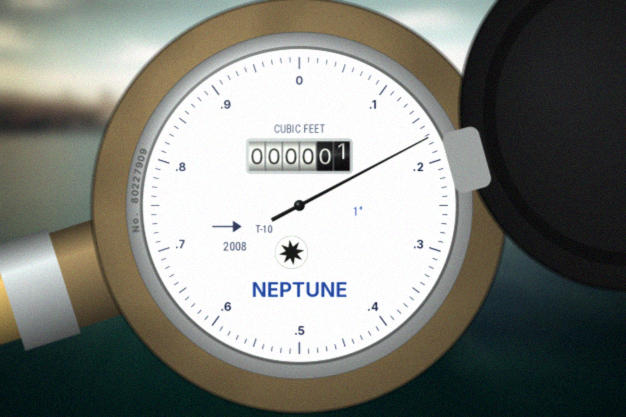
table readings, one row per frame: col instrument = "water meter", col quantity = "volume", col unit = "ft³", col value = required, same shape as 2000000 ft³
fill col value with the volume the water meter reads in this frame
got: 1.17 ft³
